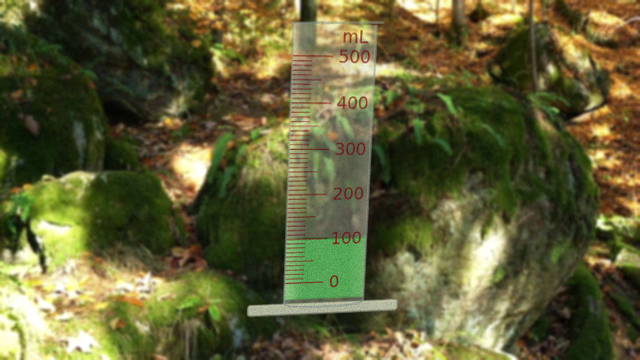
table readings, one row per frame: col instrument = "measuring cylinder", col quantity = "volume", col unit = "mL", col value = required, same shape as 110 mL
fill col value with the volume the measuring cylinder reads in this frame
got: 100 mL
